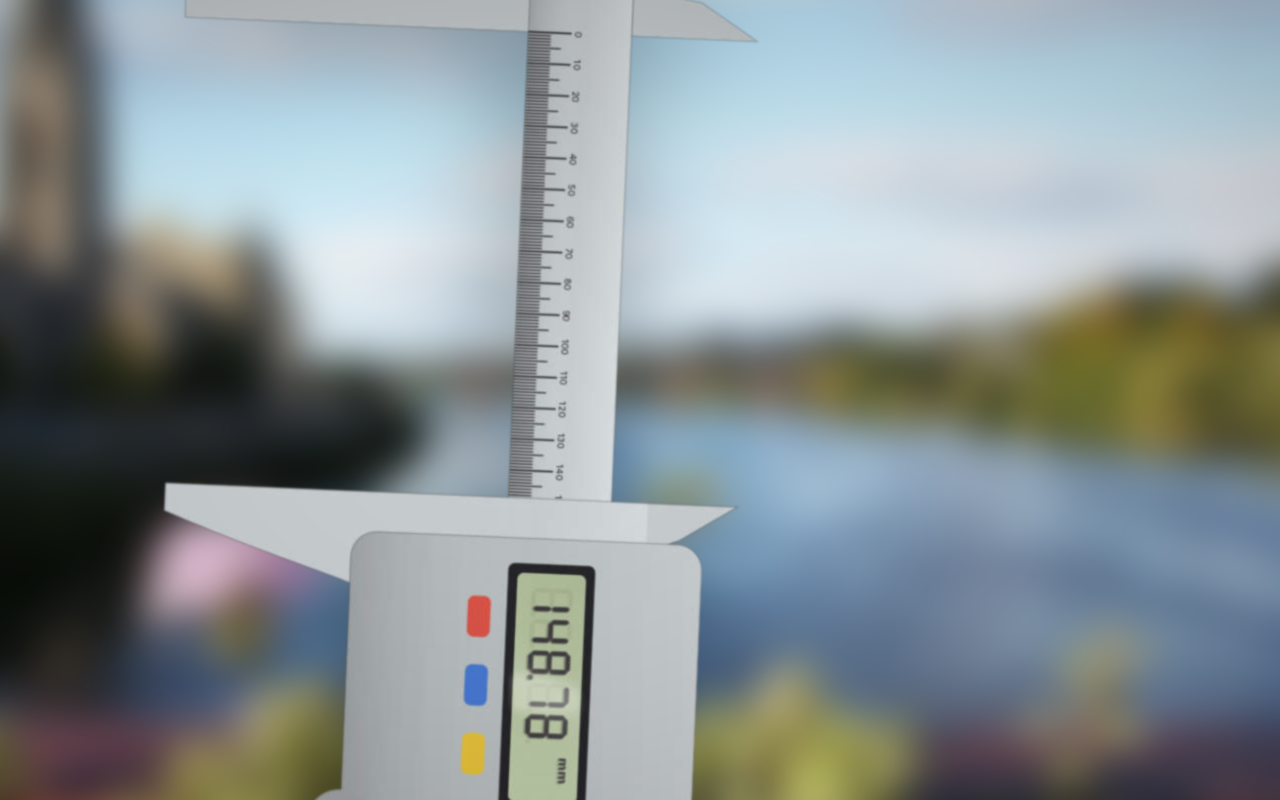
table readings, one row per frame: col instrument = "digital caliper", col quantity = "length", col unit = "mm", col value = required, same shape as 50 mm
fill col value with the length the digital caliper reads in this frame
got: 148.78 mm
